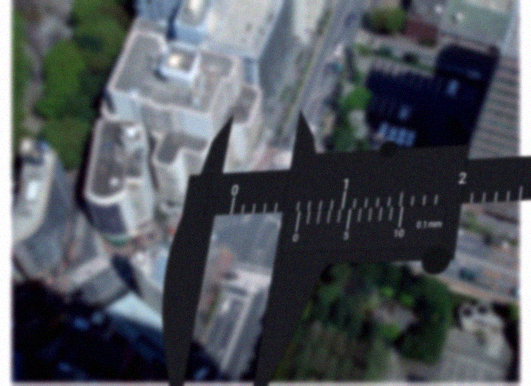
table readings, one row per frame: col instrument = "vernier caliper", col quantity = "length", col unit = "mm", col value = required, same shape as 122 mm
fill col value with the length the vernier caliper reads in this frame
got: 6.2 mm
